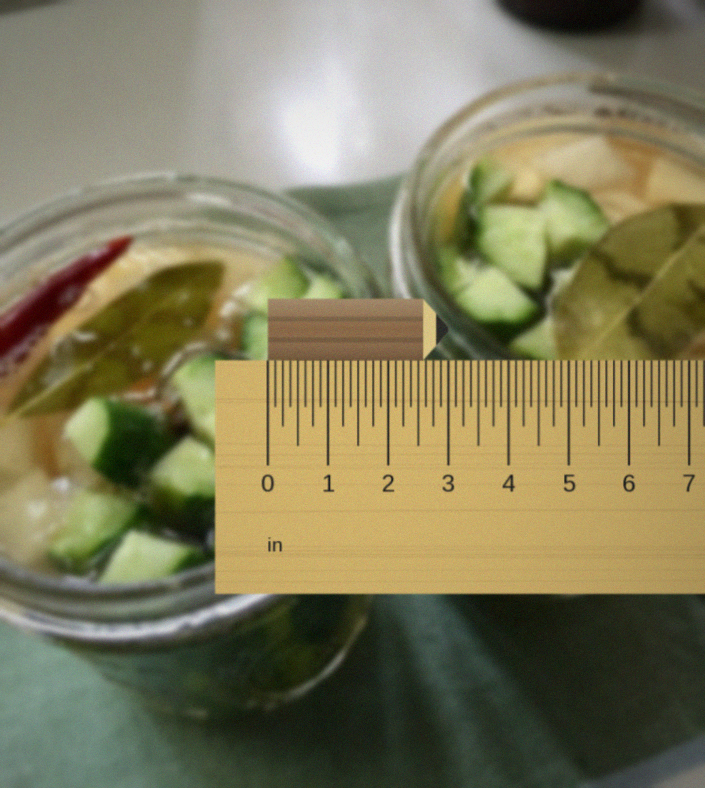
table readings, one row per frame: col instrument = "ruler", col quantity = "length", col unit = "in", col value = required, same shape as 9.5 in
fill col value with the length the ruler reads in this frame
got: 3 in
